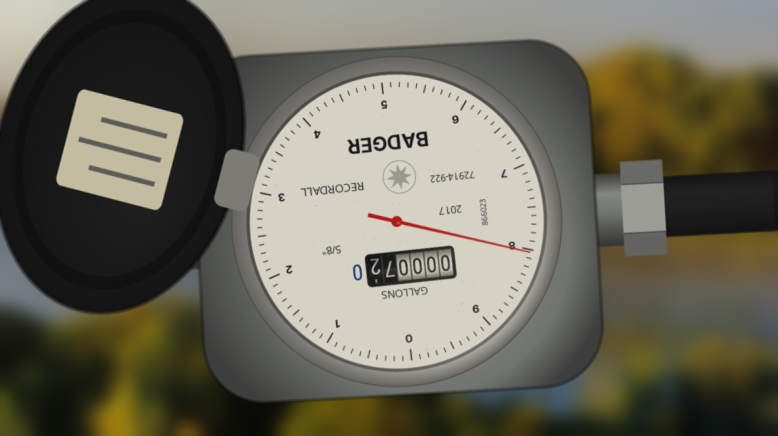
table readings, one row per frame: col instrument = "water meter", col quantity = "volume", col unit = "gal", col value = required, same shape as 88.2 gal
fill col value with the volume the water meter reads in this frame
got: 718.0 gal
